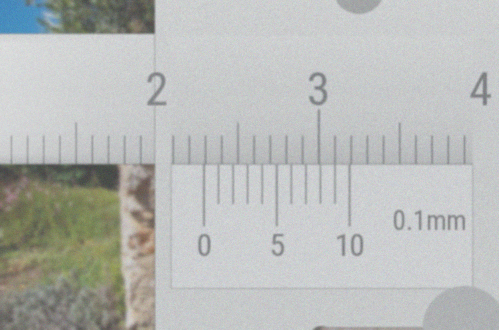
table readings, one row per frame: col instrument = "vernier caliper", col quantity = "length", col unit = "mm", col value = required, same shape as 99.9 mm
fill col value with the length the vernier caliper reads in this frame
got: 22.9 mm
